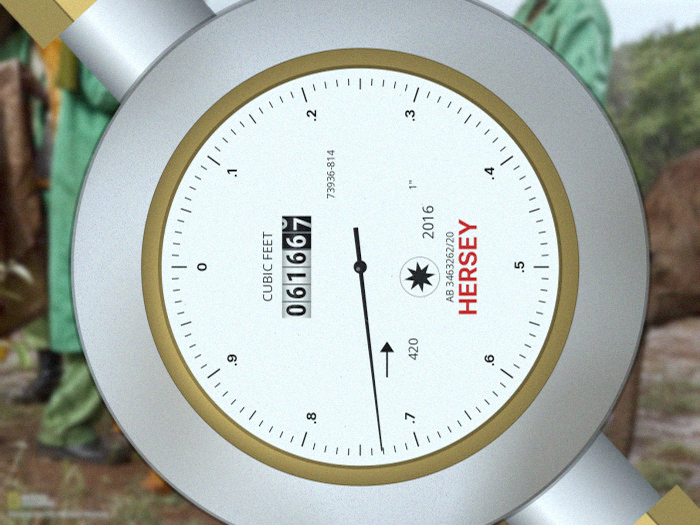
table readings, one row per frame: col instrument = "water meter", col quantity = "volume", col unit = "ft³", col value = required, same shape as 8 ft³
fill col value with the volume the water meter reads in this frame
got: 61666.73 ft³
